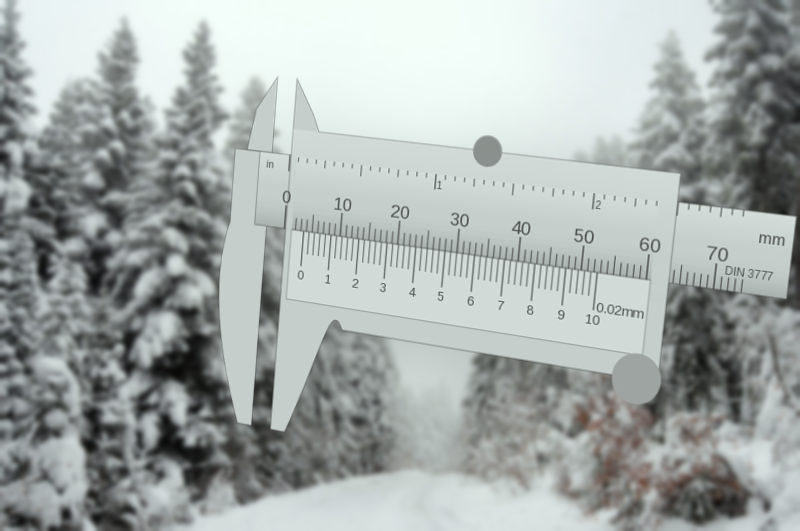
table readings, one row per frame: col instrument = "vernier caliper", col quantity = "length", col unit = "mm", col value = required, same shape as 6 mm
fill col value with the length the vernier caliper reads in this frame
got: 3.5 mm
